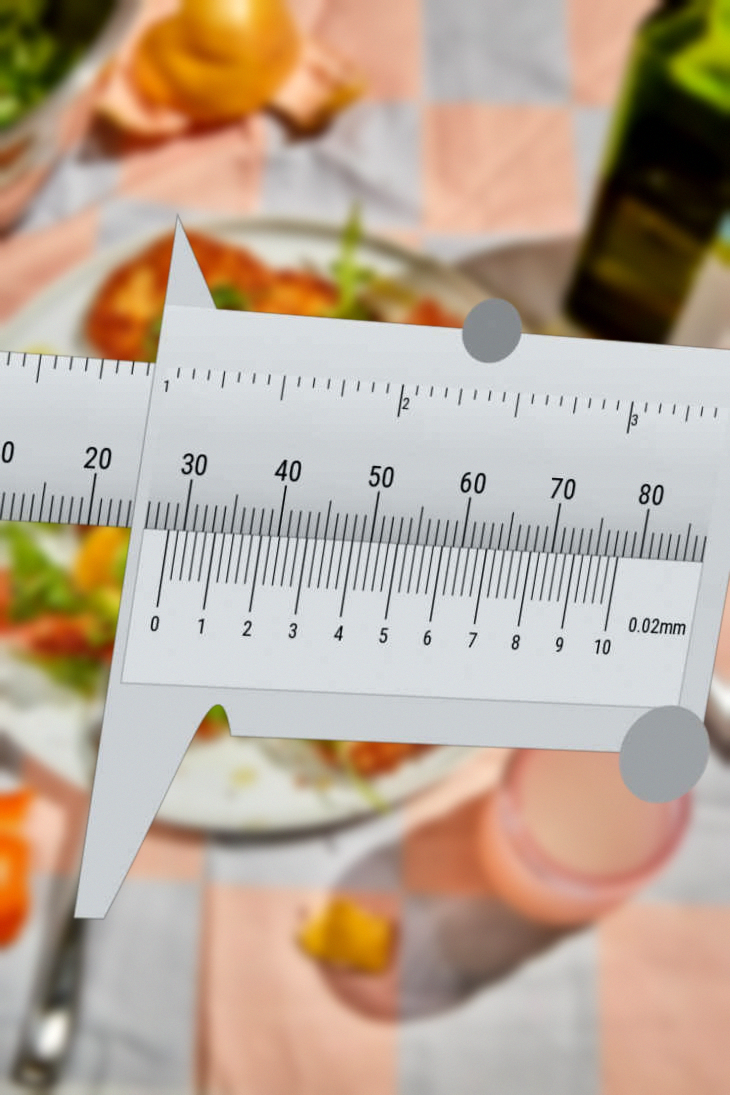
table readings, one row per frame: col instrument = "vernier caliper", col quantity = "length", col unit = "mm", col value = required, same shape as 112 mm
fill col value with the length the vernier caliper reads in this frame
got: 28.4 mm
